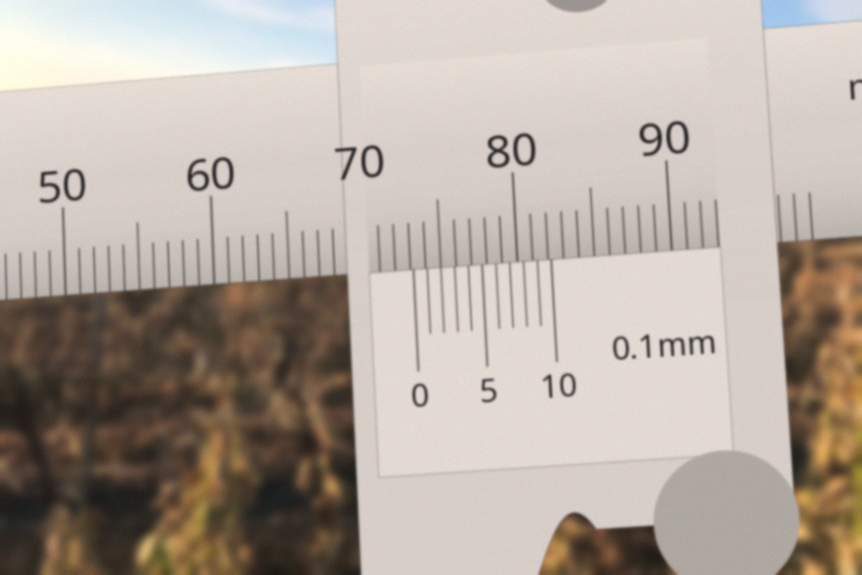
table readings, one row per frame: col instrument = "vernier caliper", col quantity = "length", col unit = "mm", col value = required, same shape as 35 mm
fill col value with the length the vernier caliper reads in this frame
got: 73.2 mm
